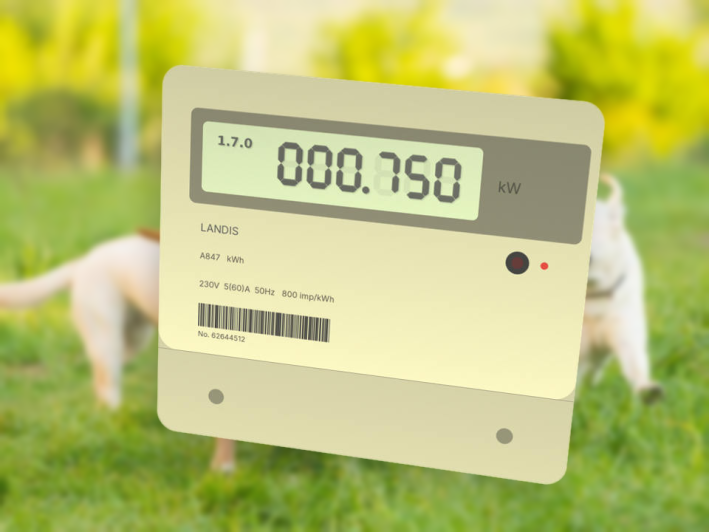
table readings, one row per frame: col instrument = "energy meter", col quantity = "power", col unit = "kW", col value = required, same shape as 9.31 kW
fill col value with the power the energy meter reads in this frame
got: 0.750 kW
